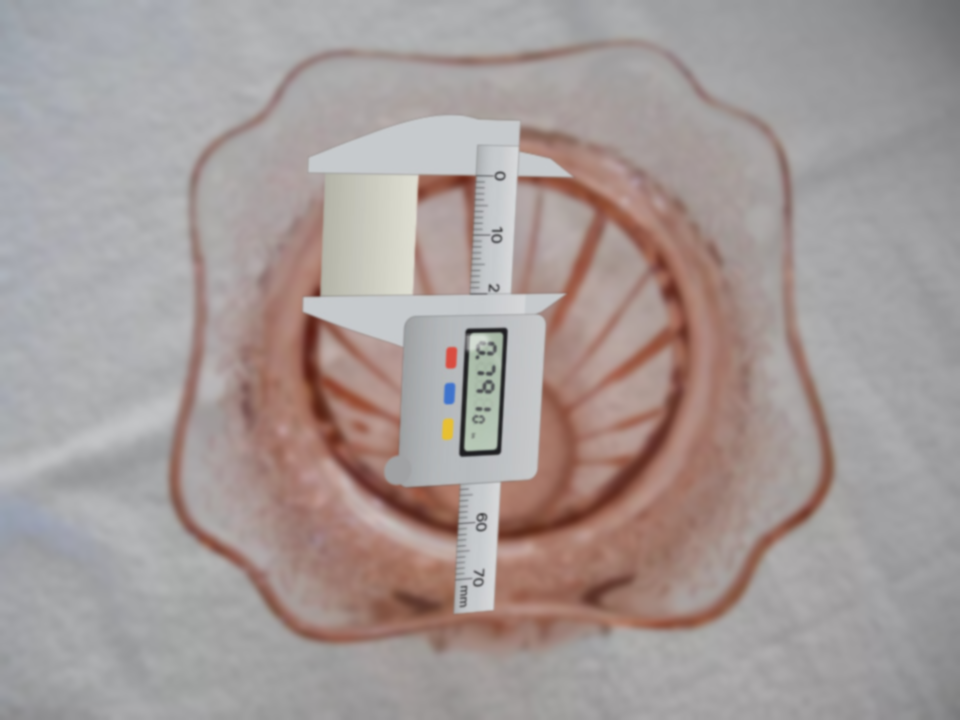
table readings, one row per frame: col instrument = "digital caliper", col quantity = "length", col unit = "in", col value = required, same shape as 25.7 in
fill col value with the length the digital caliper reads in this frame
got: 0.7910 in
